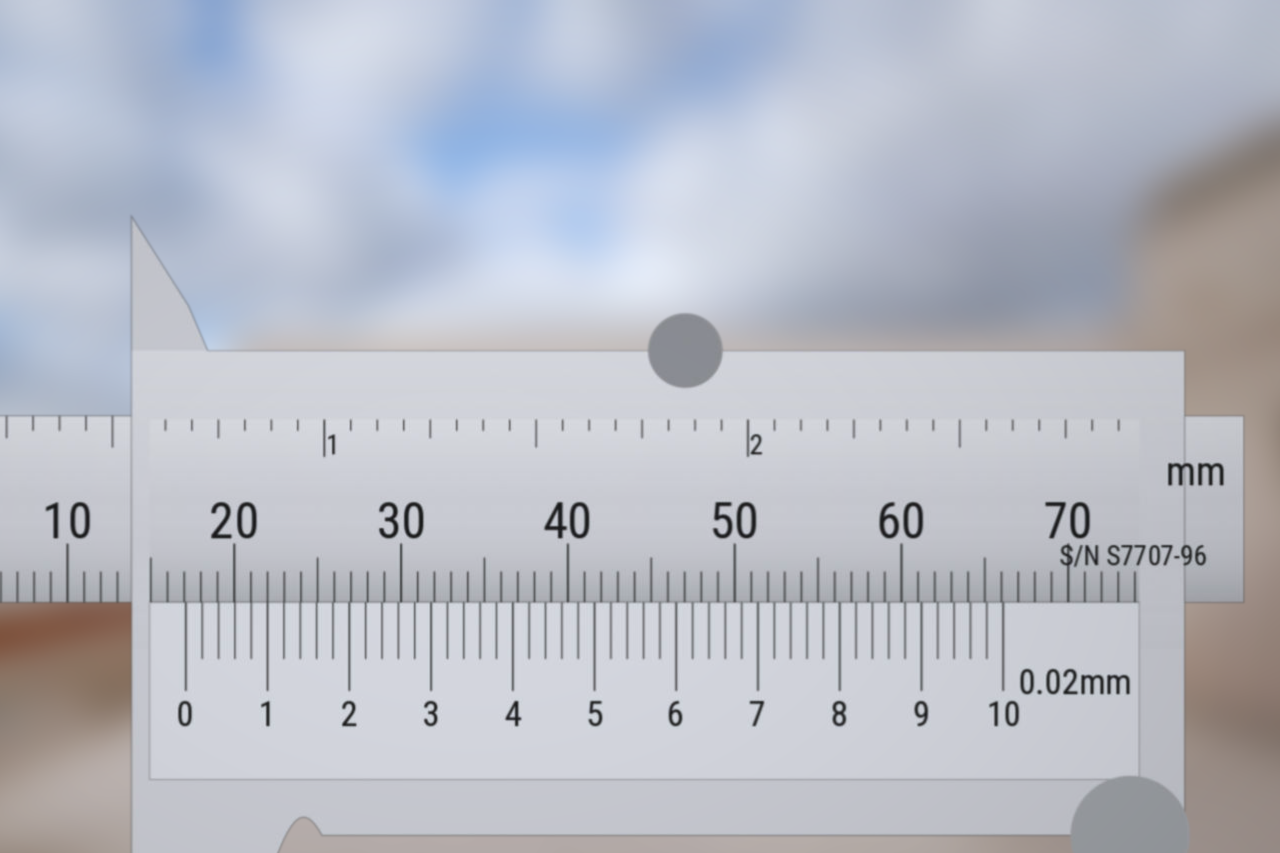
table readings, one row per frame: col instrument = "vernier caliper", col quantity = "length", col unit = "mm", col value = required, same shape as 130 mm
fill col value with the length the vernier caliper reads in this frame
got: 17.1 mm
